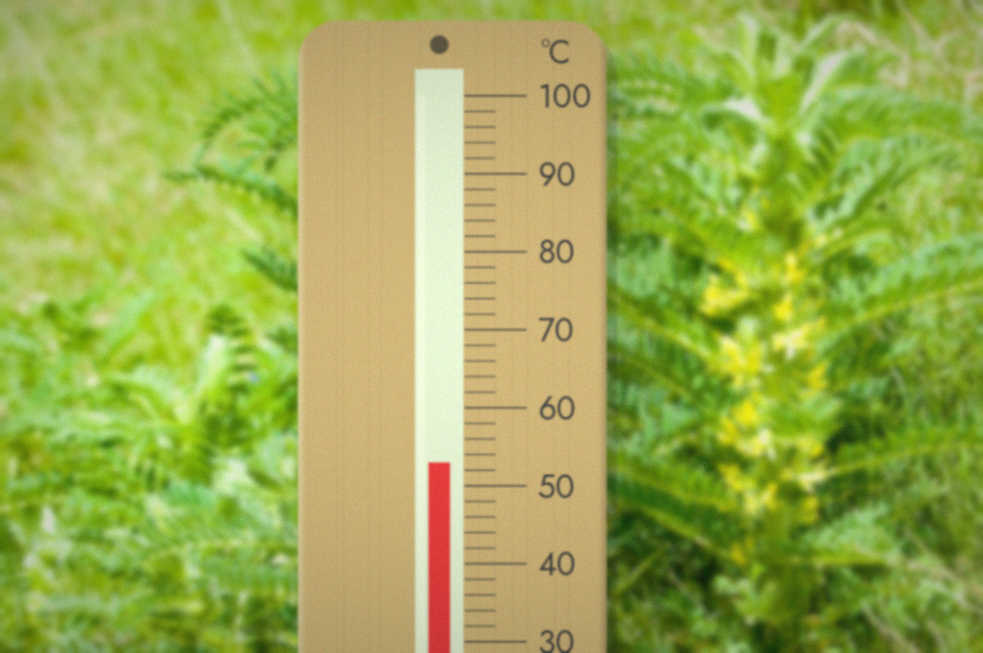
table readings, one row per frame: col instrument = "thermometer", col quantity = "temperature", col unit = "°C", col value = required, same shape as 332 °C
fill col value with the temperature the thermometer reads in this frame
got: 53 °C
